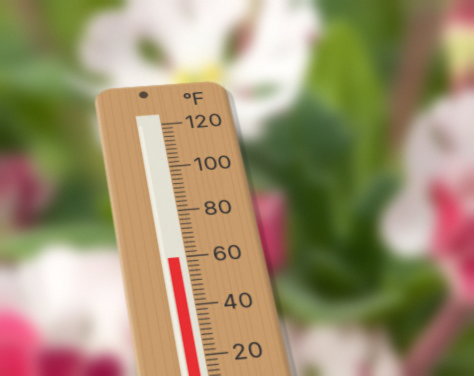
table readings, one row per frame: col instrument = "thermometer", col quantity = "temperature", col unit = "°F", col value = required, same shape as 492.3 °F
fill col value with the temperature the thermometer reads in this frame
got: 60 °F
